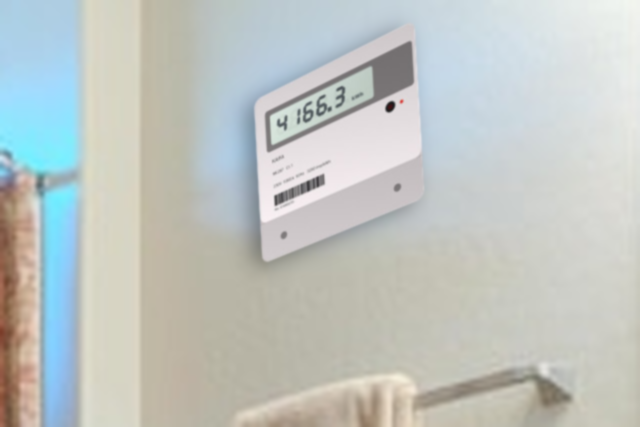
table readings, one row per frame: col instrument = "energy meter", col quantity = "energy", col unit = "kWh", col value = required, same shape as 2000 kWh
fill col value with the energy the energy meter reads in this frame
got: 4166.3 kWh
